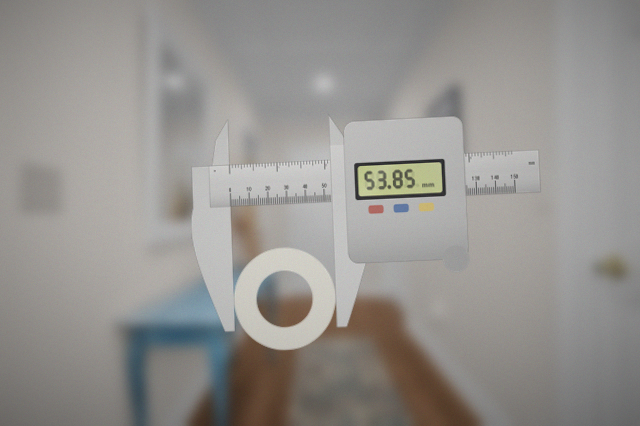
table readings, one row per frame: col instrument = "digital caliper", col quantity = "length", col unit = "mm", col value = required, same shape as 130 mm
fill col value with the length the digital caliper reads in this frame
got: 53.85 mm
